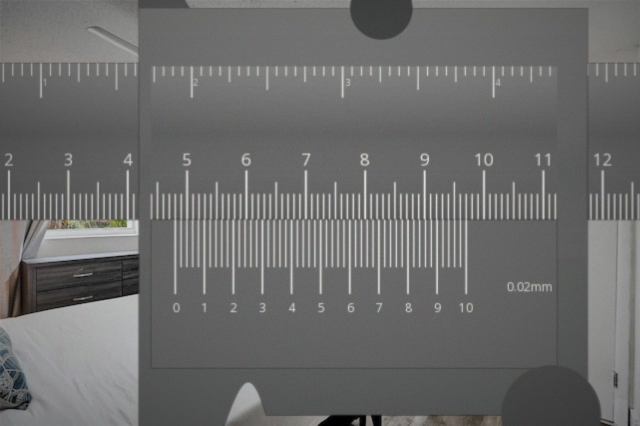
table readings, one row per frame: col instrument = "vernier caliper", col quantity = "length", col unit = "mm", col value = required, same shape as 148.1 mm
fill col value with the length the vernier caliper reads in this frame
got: 48.0 mm
